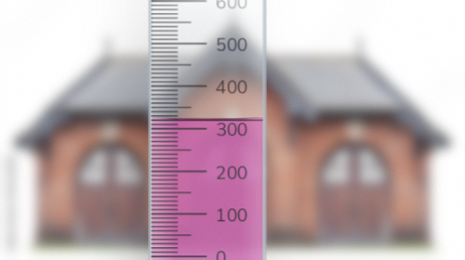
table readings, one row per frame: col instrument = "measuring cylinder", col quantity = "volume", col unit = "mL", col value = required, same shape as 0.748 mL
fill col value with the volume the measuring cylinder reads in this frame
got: 320 mL
